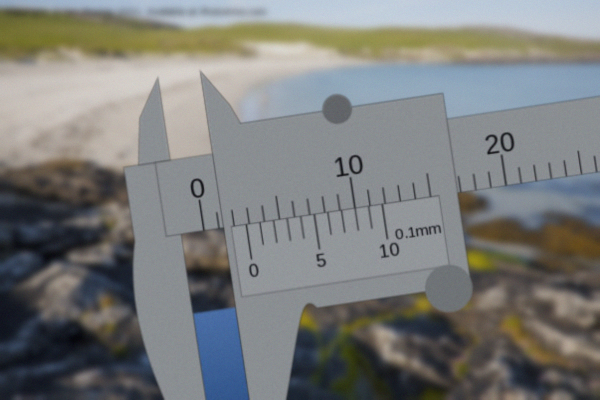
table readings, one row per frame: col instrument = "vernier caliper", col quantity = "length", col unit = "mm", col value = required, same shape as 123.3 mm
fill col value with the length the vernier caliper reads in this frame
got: 2.8 mm
